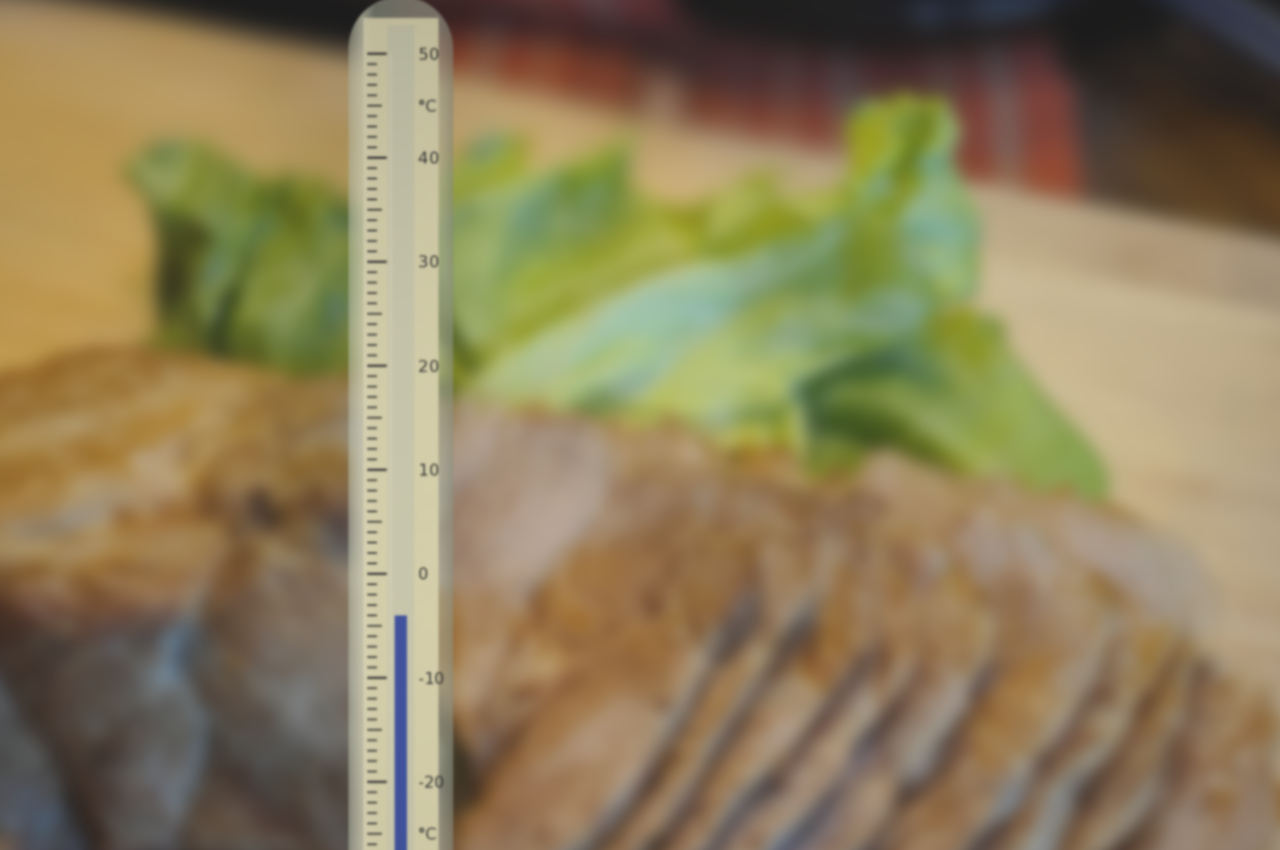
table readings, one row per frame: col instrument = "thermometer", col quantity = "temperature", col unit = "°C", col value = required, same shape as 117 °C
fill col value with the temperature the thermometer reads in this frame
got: -4 °C
